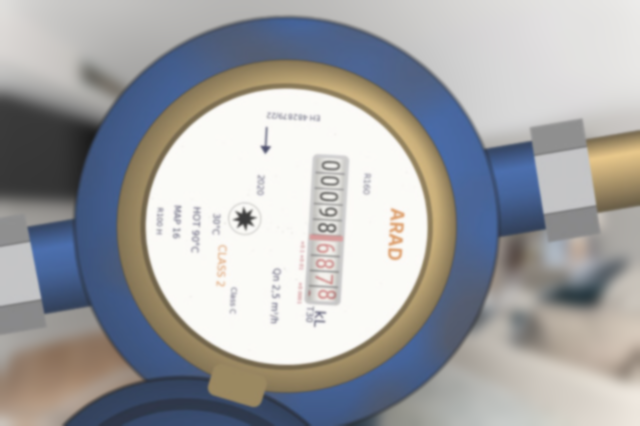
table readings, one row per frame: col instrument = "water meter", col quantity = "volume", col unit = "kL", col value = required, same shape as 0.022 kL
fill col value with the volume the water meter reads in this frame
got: 98.6878 kL
